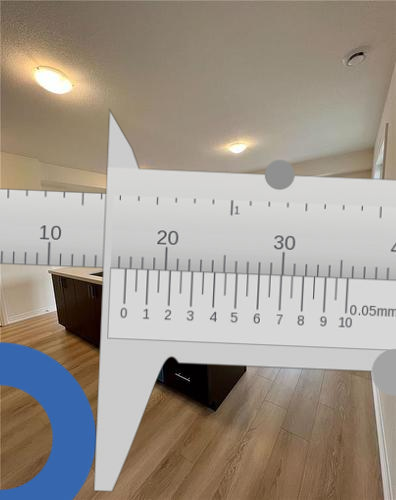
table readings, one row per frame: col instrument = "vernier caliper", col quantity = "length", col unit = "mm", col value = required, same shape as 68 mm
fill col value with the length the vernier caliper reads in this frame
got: 16.6 mm
